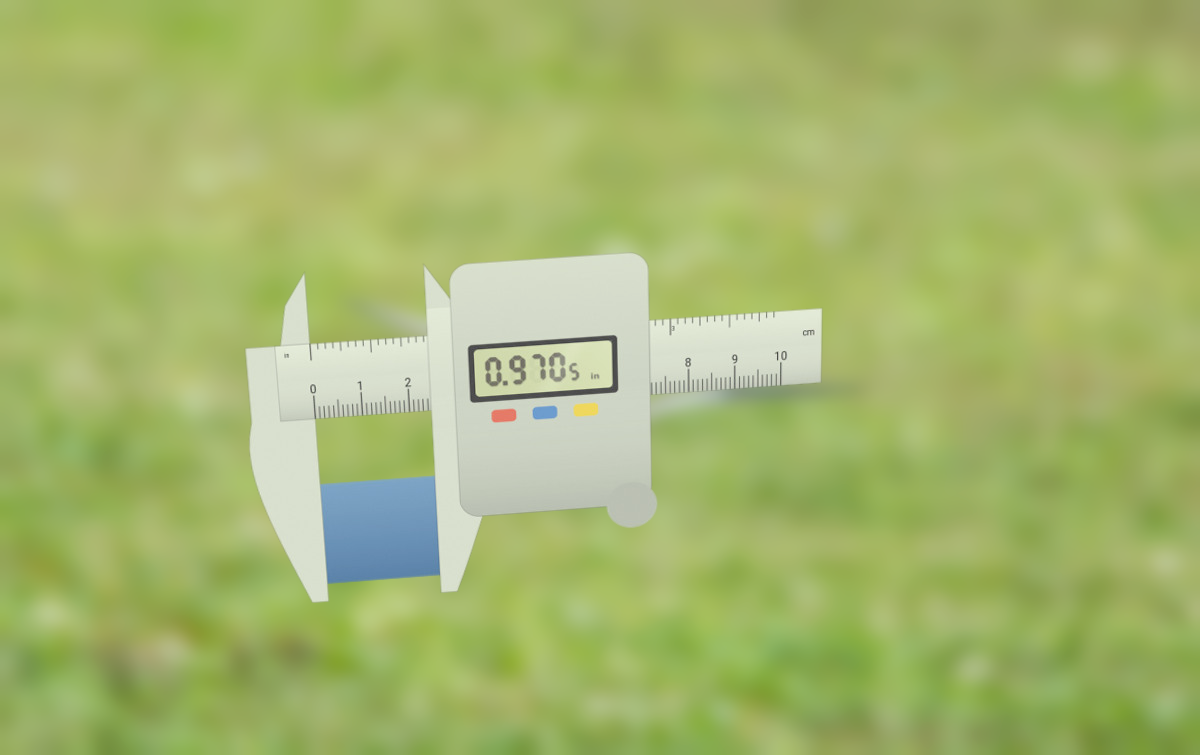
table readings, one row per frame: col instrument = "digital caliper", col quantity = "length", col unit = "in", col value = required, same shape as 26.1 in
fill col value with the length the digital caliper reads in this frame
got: 0.9705 in
